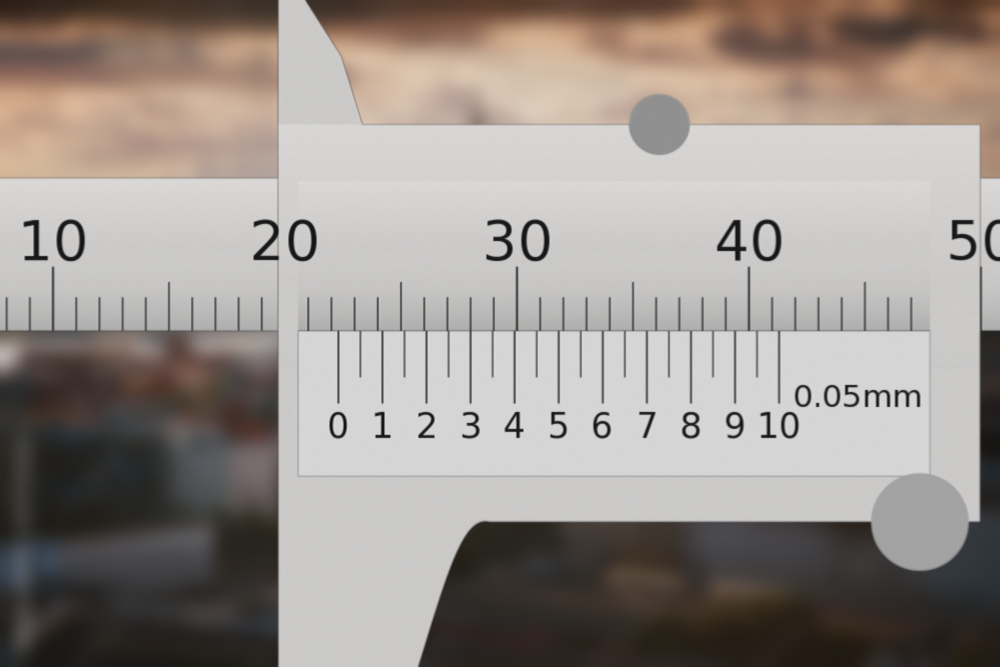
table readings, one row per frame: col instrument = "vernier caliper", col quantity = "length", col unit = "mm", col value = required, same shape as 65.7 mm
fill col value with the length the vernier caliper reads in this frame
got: 22.3 mm
